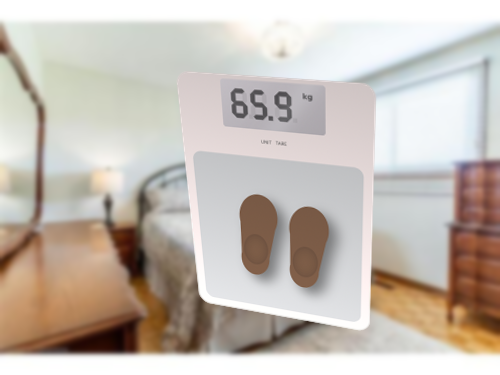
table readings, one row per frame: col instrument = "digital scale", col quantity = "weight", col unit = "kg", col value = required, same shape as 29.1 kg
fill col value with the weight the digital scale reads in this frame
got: 65.9 kg
